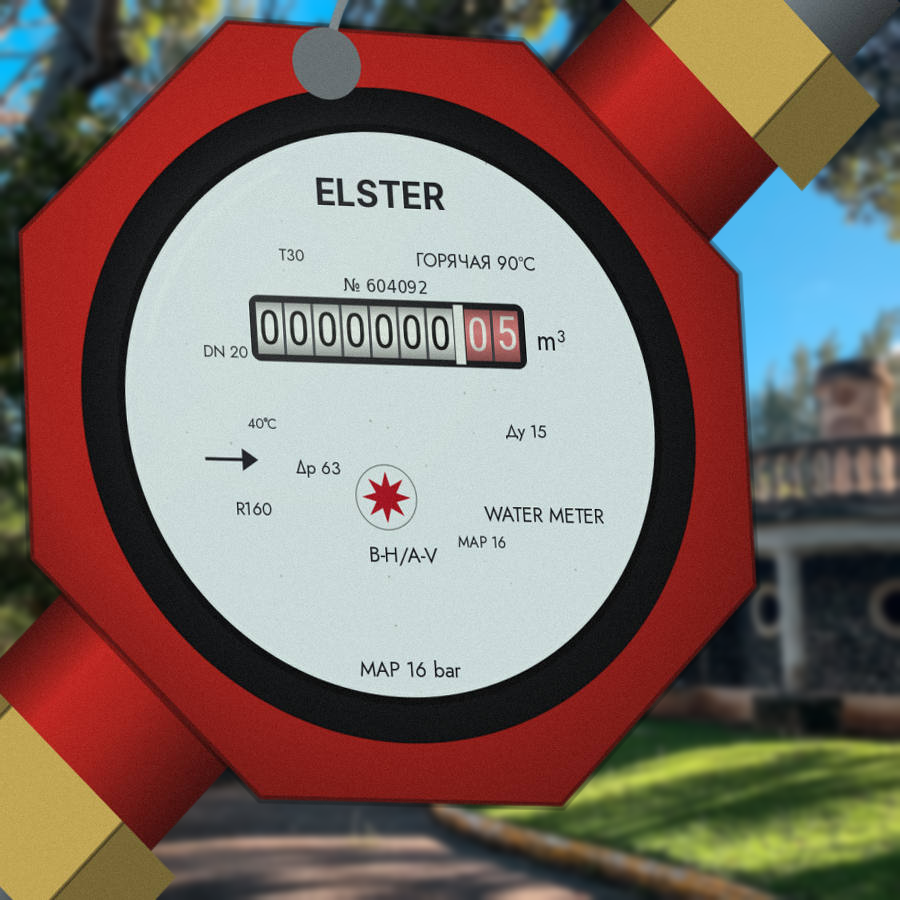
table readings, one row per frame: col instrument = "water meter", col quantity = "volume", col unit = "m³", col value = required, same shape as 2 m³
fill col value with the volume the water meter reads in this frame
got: 0.05 m³
